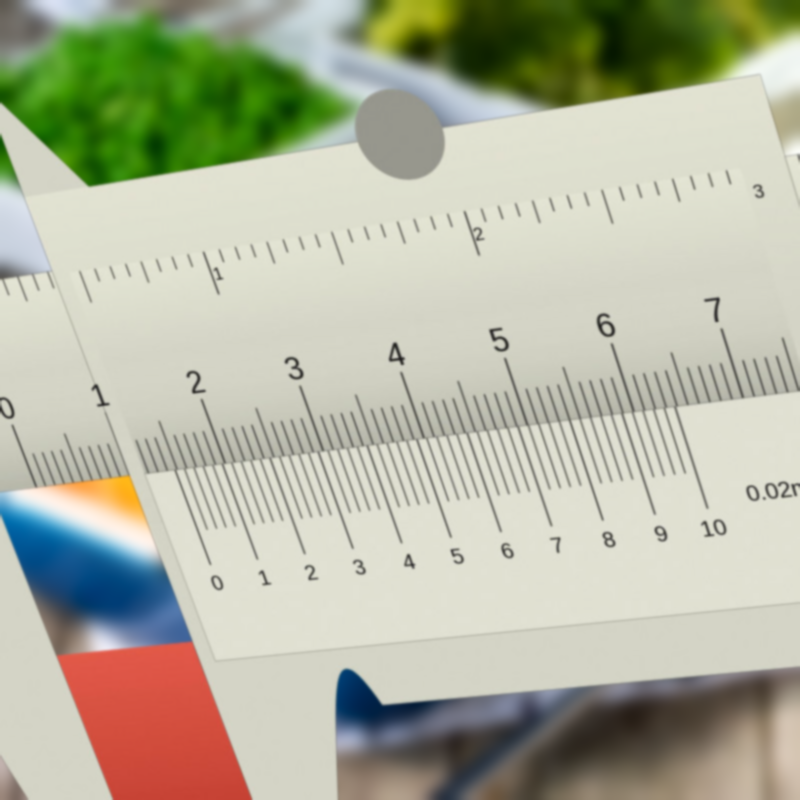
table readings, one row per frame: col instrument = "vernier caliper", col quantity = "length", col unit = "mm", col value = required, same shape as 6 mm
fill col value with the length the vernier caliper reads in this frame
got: 14.8 mm
